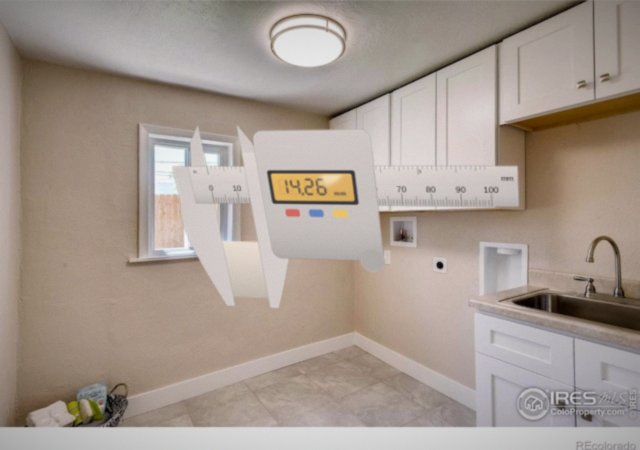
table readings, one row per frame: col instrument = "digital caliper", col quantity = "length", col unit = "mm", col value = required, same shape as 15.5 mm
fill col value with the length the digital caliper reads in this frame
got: 14.26 mm
